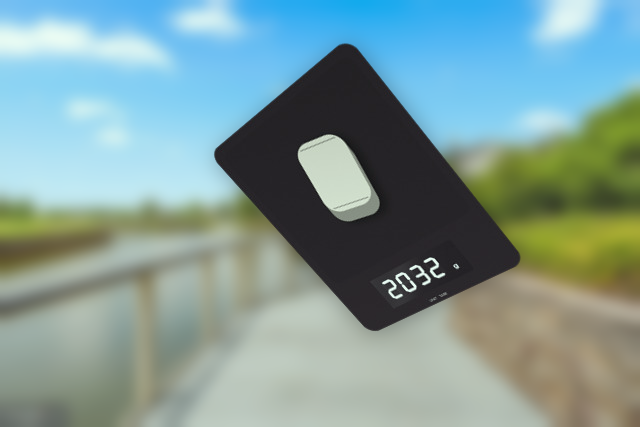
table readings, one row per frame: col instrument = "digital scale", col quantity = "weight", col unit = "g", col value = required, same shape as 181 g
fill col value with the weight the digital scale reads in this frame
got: 2032 g
